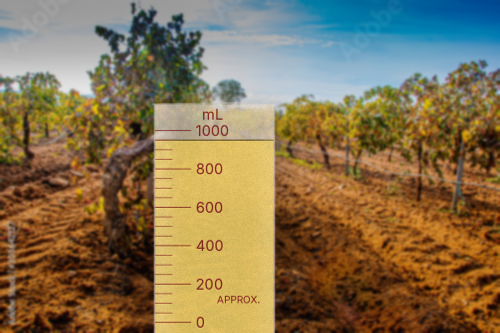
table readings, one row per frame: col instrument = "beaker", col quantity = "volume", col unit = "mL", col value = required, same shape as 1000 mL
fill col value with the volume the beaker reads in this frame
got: 950 mL
